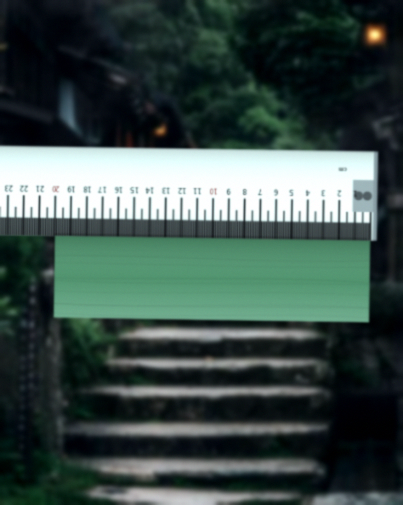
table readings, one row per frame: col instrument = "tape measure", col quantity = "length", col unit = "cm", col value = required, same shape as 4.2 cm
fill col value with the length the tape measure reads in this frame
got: 20 cm
